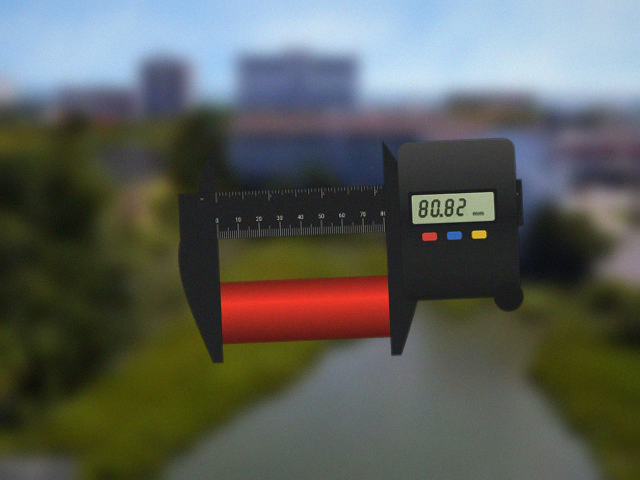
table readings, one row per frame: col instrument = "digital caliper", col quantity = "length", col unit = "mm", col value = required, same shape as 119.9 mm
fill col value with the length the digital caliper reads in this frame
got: 80.82 mm
